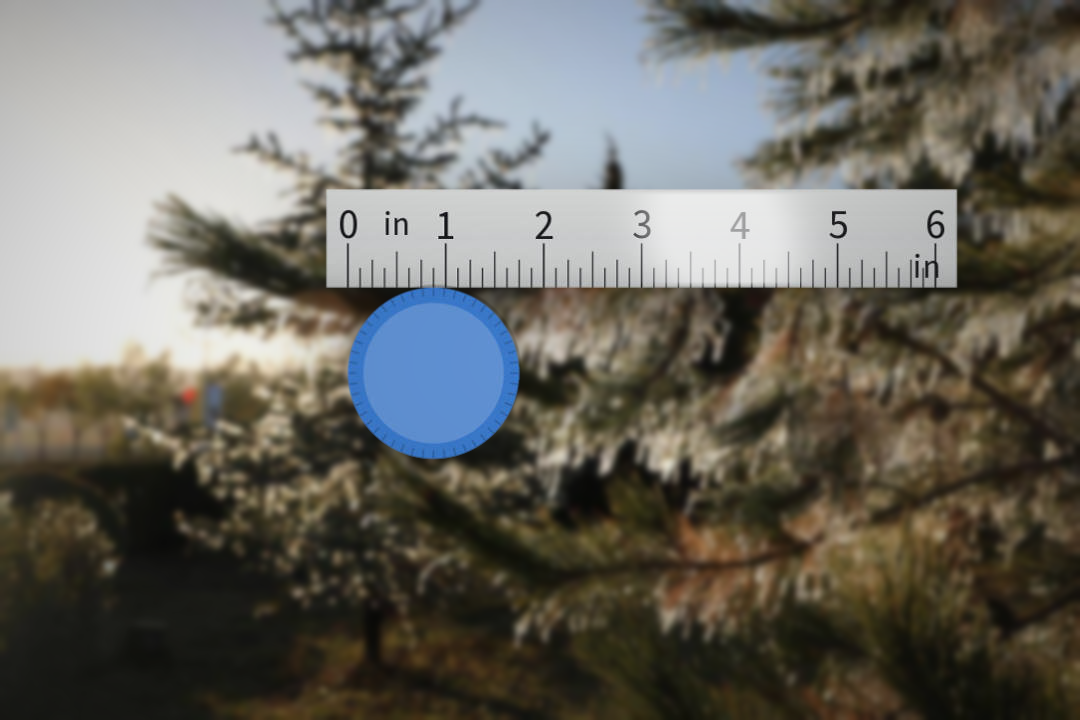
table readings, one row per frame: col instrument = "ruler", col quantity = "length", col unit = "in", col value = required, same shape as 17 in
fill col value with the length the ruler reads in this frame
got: 1.75 in
